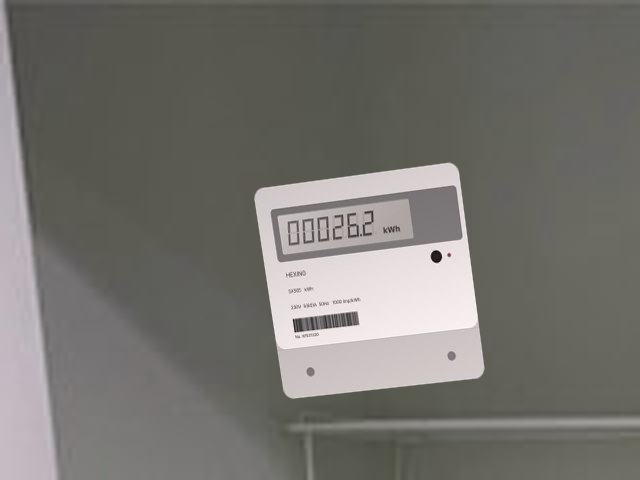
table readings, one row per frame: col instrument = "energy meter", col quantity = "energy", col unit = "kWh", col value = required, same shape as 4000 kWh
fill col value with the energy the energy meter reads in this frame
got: 26.2 kWh
